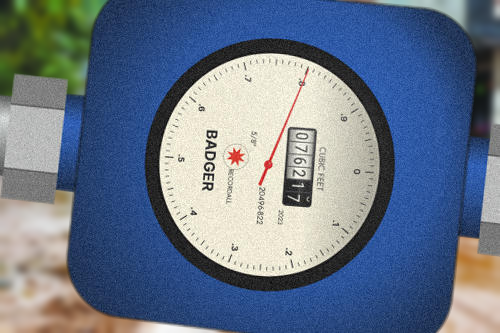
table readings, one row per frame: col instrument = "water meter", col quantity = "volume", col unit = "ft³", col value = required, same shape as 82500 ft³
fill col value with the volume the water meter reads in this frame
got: 76216.80 ft³
